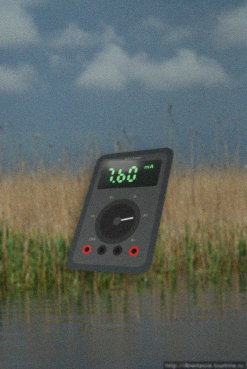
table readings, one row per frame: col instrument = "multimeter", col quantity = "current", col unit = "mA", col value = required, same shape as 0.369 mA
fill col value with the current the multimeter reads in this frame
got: 7.60 mA
